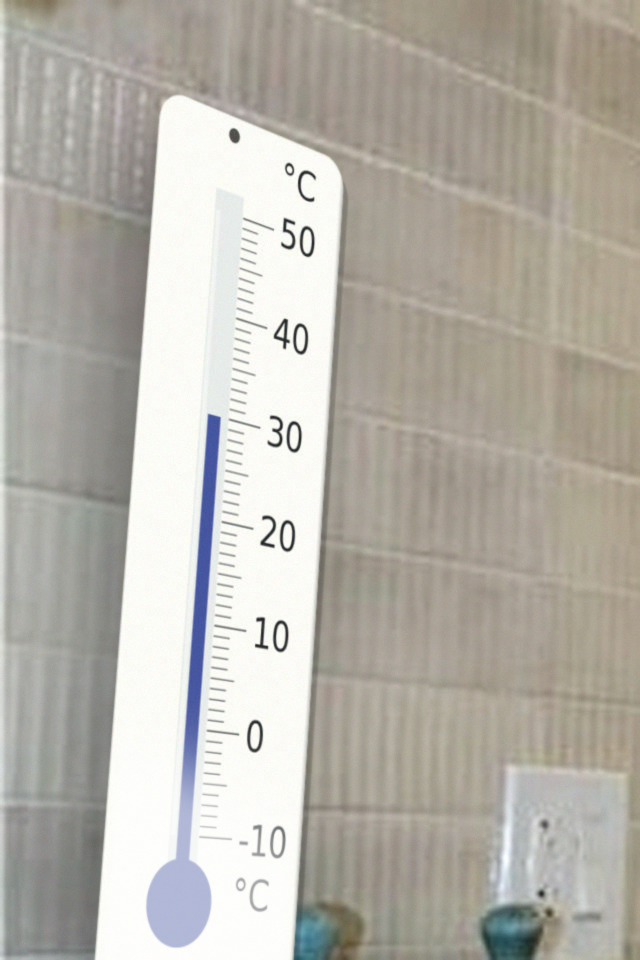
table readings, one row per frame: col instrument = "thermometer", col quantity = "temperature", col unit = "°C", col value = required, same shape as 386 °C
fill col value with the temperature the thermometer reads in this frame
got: 30 °C
